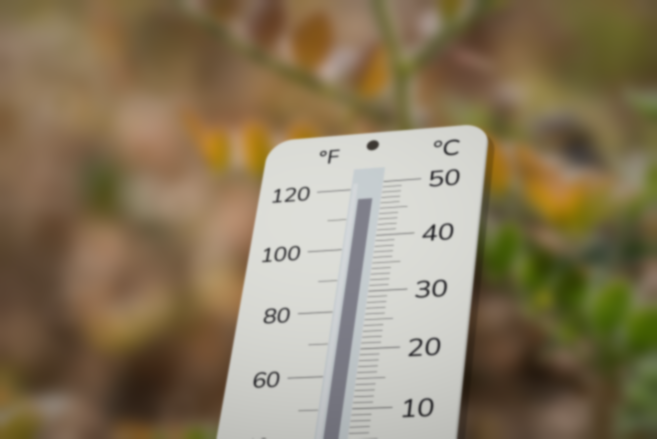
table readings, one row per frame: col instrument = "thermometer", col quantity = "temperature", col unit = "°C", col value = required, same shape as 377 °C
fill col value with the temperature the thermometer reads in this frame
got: 47 °C
